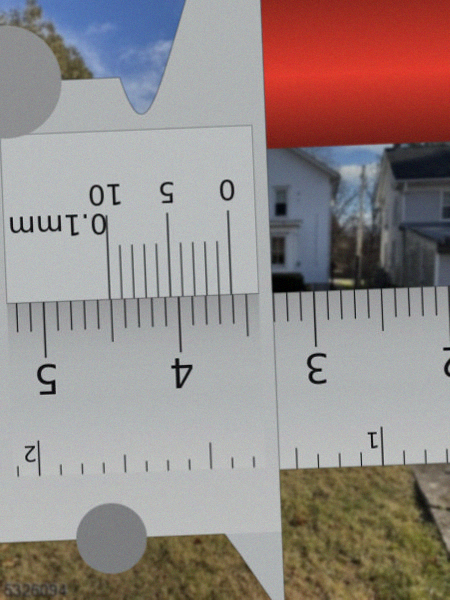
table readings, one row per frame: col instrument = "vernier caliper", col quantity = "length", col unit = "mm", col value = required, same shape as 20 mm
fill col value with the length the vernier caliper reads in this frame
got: 36.1 mm
